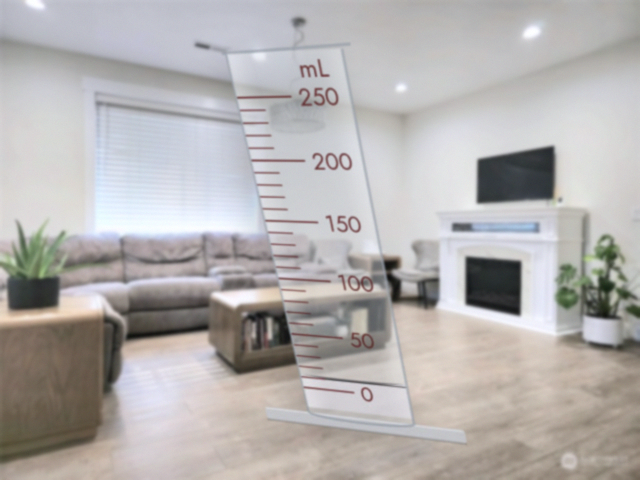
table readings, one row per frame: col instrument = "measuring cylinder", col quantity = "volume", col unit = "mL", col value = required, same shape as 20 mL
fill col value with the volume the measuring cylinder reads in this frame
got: 10 mL
